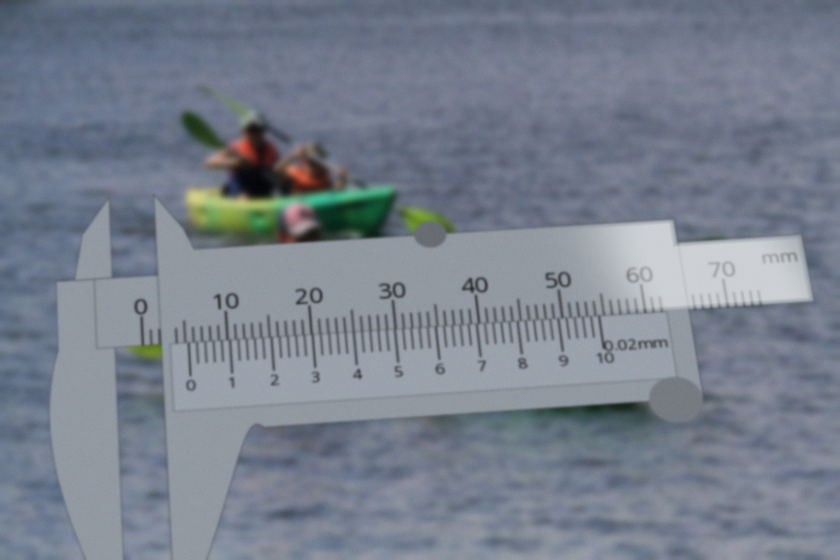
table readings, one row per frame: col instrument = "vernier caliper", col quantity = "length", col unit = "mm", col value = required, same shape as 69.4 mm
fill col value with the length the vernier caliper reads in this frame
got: 5.4 mm
